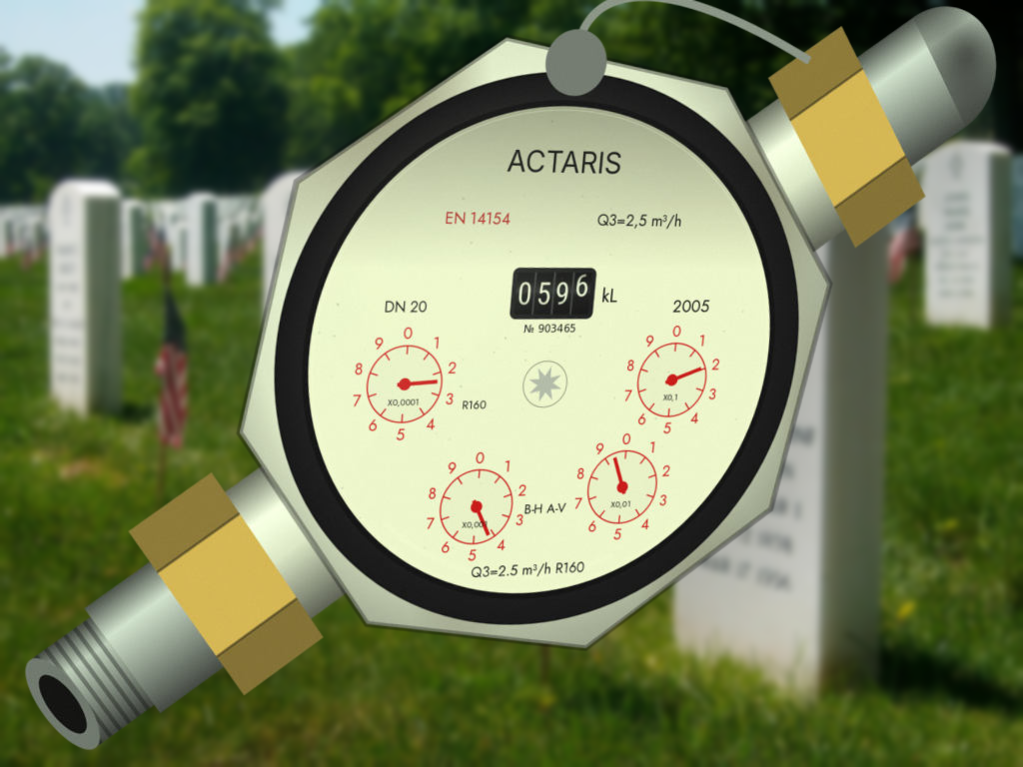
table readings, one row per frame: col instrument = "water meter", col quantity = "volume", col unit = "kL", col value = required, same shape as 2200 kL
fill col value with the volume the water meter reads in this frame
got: 596.1942 kL
